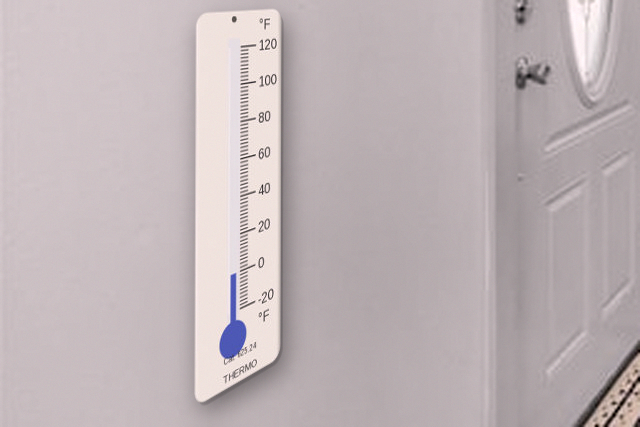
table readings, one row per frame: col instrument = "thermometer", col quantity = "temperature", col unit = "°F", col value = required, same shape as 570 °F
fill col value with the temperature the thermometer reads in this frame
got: 0 °F
